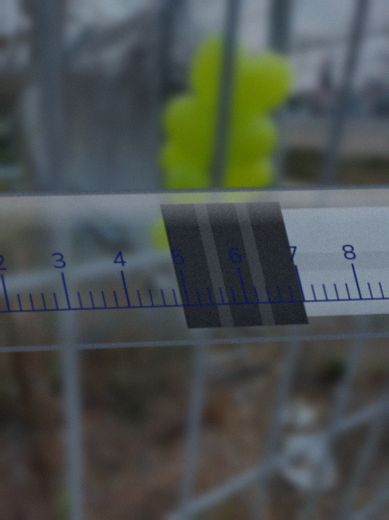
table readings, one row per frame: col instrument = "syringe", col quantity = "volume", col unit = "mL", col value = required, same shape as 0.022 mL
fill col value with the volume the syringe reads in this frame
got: 4.9 mL
